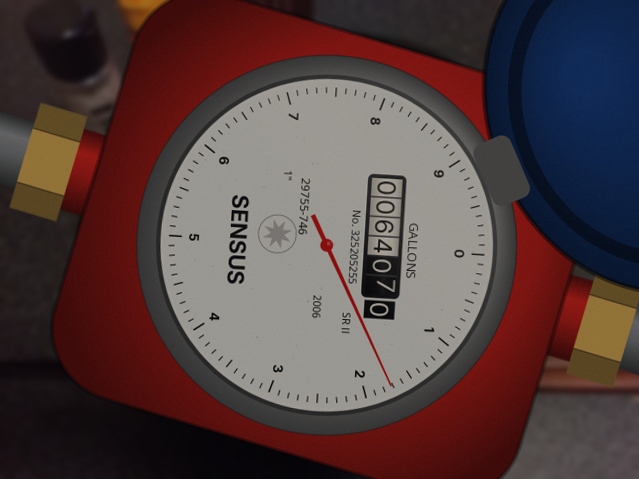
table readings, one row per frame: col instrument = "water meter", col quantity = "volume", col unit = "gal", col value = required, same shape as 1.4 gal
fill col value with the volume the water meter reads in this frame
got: 64071.7 gal
